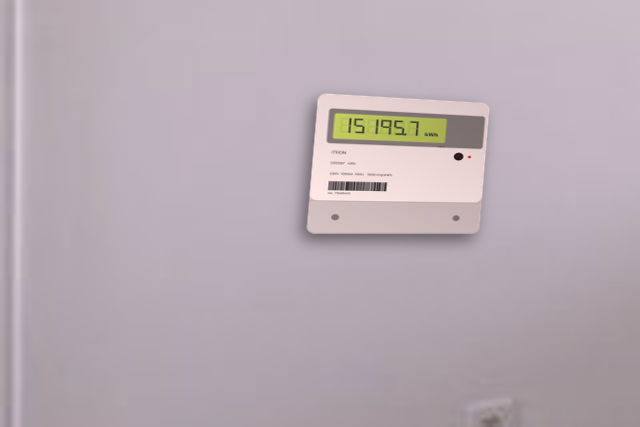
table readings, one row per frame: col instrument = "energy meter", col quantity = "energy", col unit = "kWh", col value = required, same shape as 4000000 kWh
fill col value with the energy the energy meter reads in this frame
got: 15195.7 kWh
